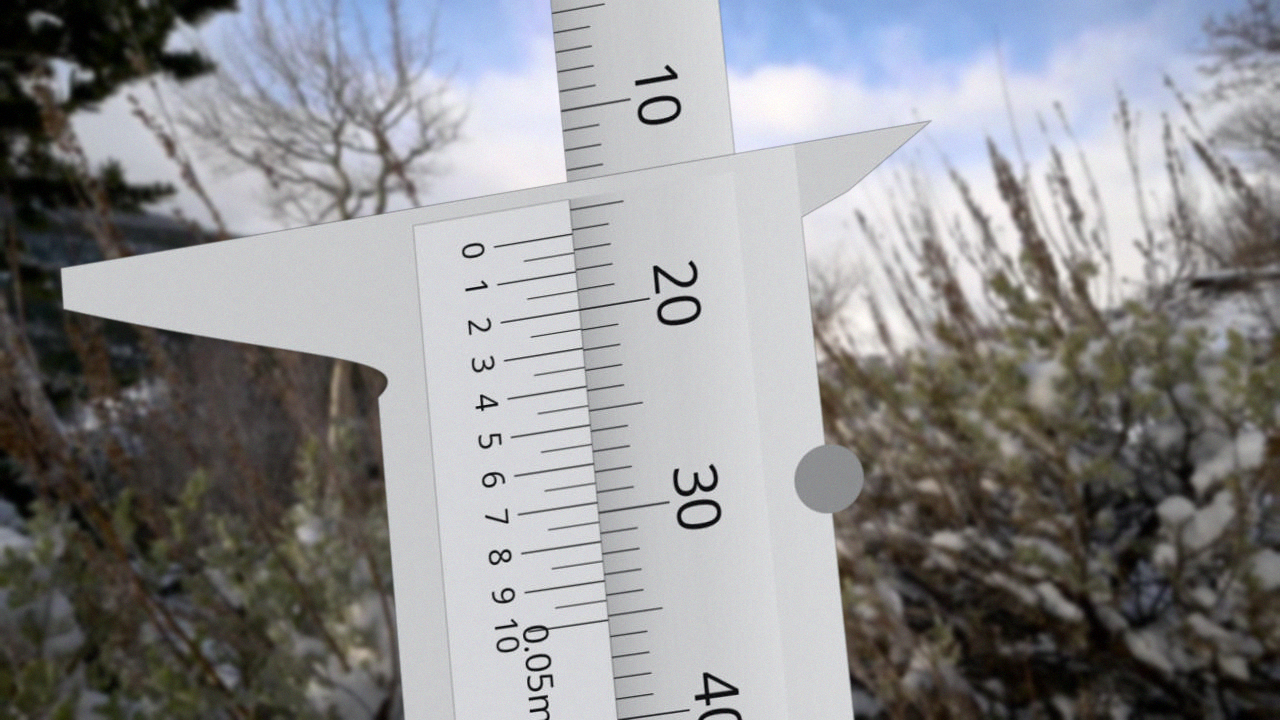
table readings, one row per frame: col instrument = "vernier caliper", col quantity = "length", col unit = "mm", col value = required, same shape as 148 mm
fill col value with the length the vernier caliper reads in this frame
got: 16.2 mm
